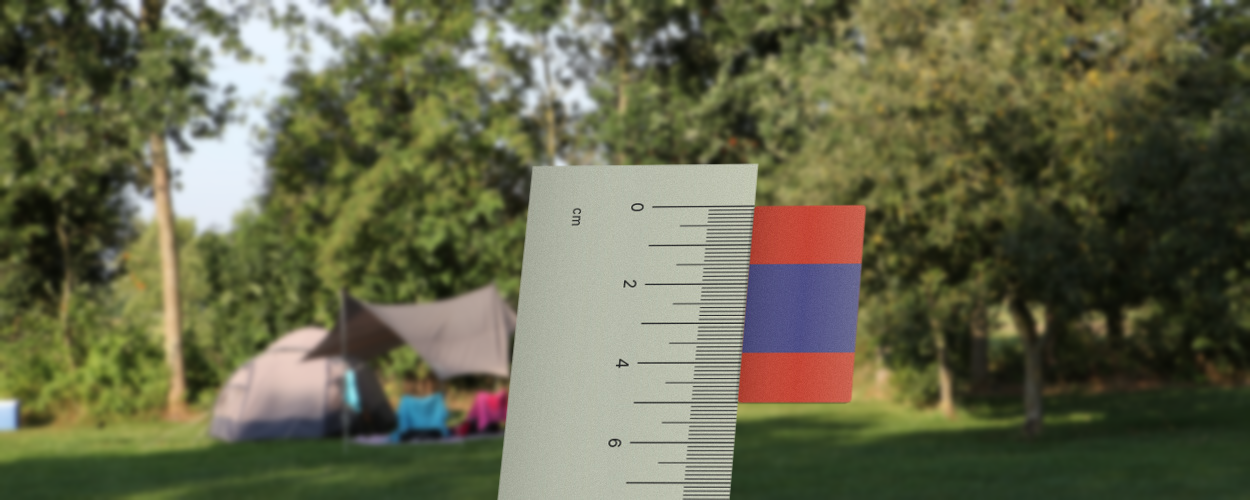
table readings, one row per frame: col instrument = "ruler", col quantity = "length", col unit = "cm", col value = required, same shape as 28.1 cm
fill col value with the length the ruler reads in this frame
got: 5 cm
